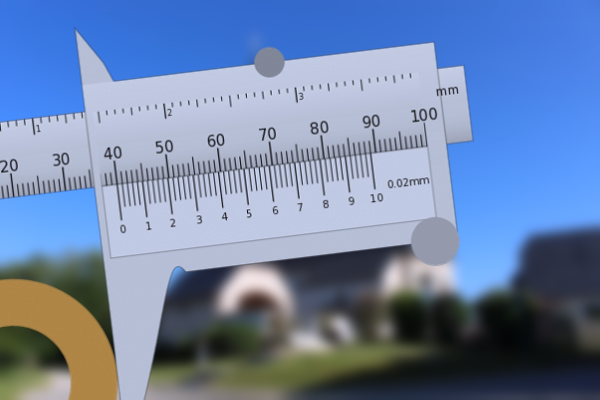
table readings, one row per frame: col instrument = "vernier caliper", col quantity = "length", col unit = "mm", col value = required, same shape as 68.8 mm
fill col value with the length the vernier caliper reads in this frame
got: 40.0 mm
